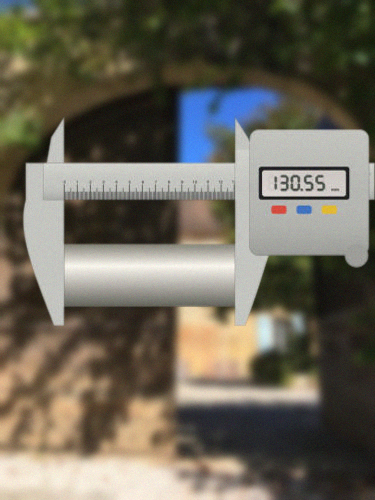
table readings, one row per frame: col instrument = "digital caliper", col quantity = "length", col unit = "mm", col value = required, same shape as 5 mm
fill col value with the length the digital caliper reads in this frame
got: 130.55 mm
